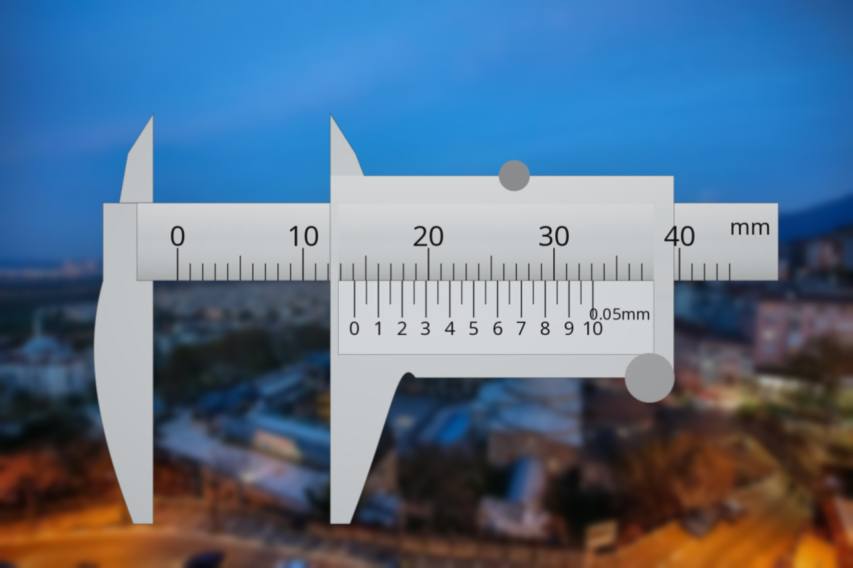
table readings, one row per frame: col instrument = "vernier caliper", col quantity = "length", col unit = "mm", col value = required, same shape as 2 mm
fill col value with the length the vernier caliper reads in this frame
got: 14.1 mm
